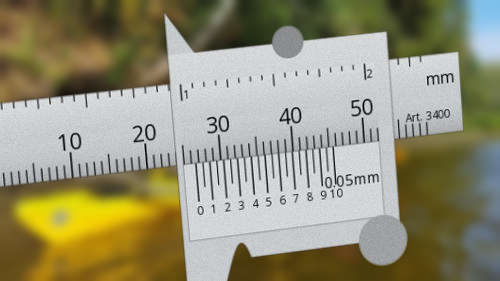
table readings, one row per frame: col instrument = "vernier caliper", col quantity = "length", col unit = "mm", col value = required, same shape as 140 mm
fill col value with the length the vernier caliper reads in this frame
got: 26.6 mm
